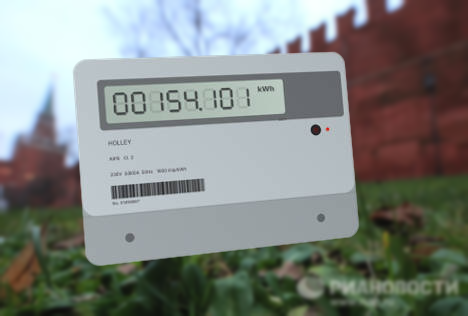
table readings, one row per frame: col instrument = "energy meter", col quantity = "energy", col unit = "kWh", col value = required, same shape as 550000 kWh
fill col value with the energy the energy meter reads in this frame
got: 154.101 kWh
